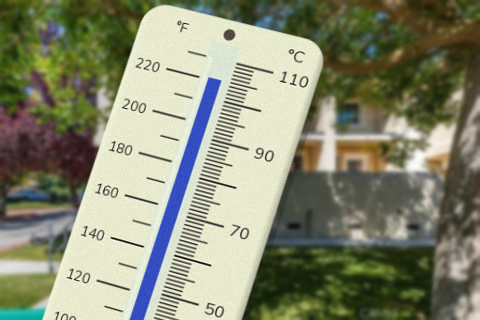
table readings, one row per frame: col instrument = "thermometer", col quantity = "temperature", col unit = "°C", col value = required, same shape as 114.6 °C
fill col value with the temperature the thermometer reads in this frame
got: 105 °C
